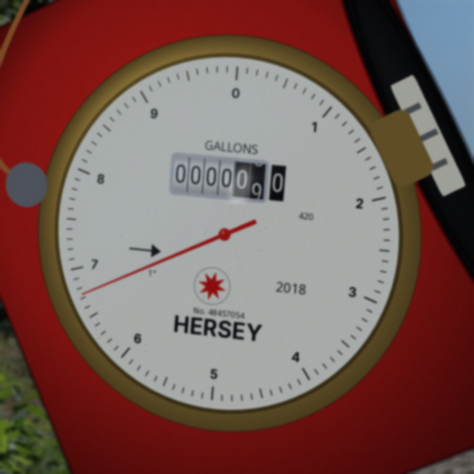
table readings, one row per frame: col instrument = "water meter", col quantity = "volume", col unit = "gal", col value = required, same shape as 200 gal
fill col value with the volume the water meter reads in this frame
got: 86.7 gal
